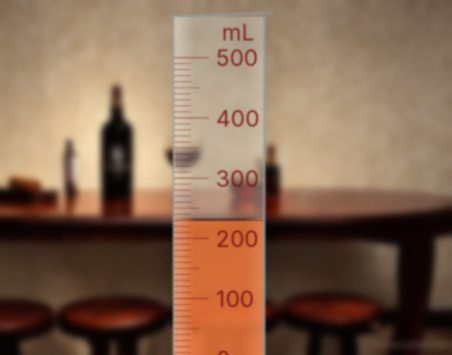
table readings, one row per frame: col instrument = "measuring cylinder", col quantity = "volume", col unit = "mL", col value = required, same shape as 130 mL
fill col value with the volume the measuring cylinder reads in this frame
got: 230 mL
